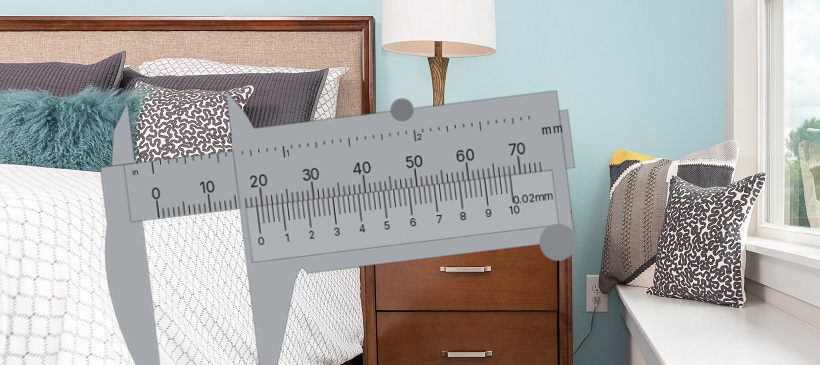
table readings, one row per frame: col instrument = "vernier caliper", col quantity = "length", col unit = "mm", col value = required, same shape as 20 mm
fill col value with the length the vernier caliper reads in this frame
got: 19.0 mm
